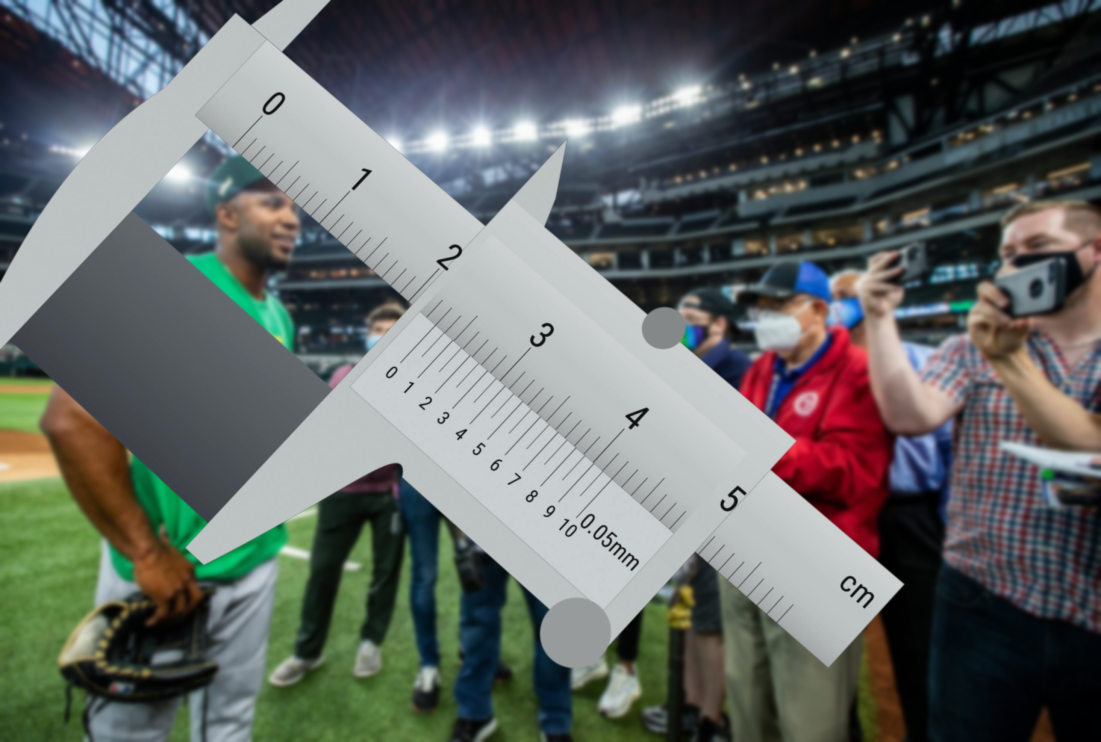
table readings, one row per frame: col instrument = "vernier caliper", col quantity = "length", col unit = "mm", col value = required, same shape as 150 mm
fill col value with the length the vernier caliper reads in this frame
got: 23.0 mm
